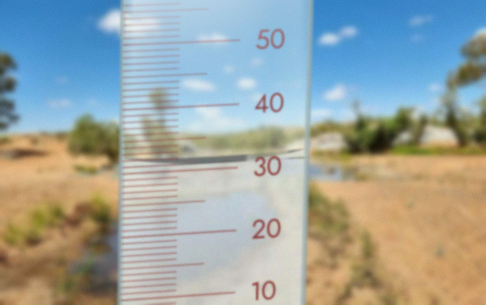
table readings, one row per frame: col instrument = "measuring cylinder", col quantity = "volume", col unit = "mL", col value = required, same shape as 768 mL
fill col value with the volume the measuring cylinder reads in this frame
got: 31 mL
